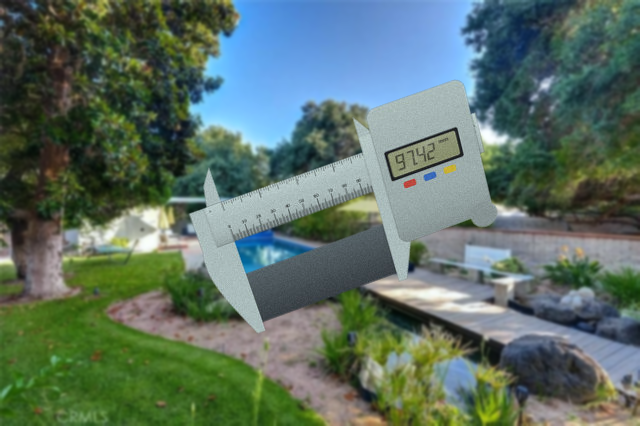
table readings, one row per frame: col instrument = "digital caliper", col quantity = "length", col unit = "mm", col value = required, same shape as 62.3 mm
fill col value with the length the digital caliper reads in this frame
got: 97.42 mm
